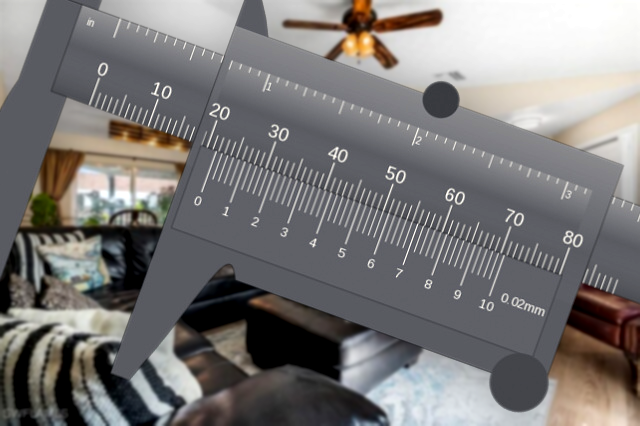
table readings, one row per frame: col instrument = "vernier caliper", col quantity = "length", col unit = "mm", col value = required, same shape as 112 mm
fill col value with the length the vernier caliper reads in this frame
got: 21.6 mm
